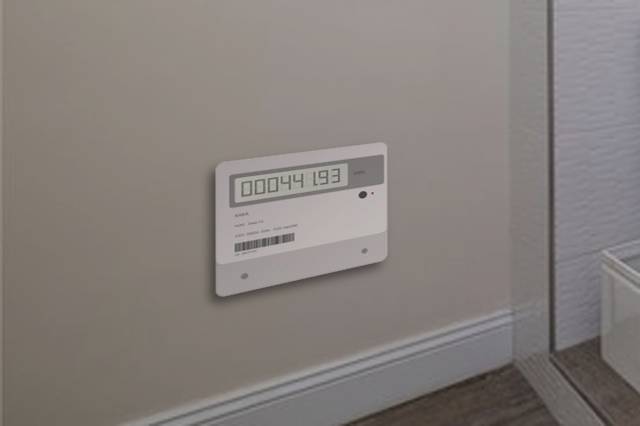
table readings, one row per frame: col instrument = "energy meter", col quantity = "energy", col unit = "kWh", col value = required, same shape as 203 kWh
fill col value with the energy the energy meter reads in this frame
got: 441.93 kWh
